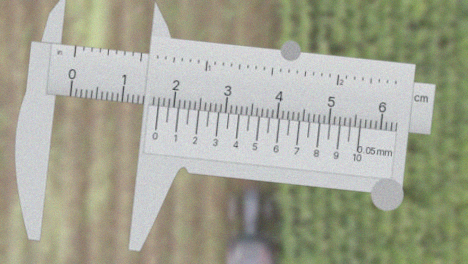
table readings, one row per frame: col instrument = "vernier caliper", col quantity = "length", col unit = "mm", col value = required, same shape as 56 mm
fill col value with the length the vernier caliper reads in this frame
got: 17.0 mm
